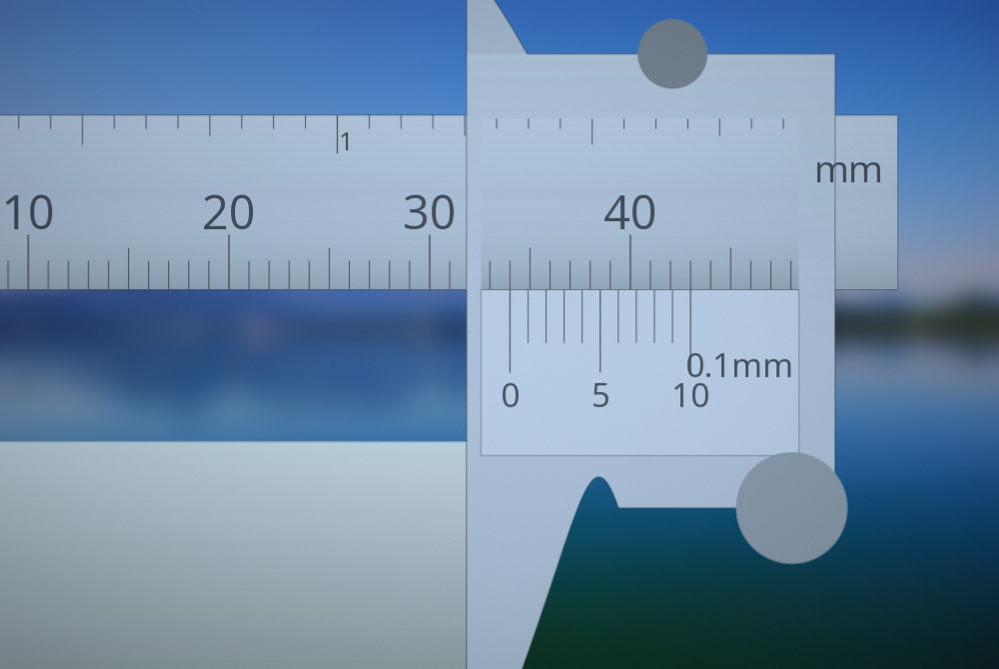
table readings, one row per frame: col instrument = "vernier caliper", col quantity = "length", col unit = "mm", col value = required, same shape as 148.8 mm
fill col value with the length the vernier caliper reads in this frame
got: 34.0 mm
